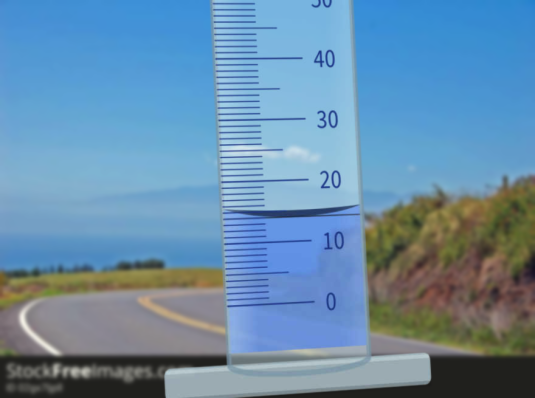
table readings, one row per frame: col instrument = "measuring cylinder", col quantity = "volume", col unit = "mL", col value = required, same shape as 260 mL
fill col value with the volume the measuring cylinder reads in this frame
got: 14 mL
